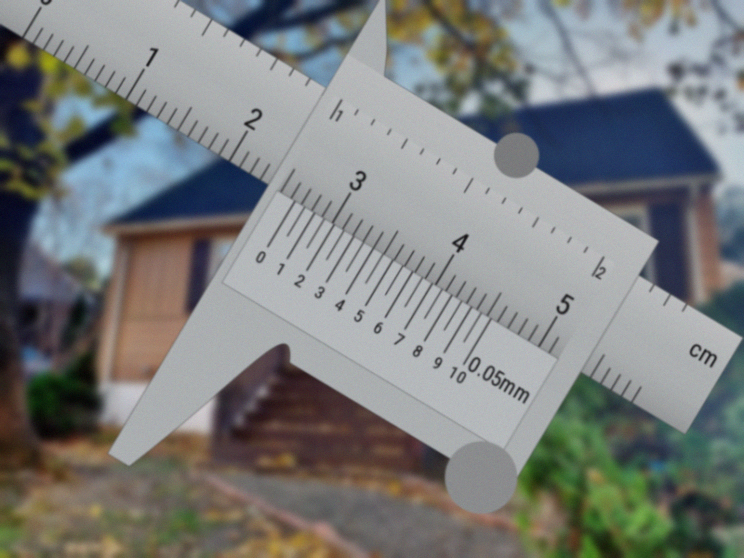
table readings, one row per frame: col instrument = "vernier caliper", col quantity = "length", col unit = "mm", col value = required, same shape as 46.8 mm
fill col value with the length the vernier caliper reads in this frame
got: 26.4 mm
